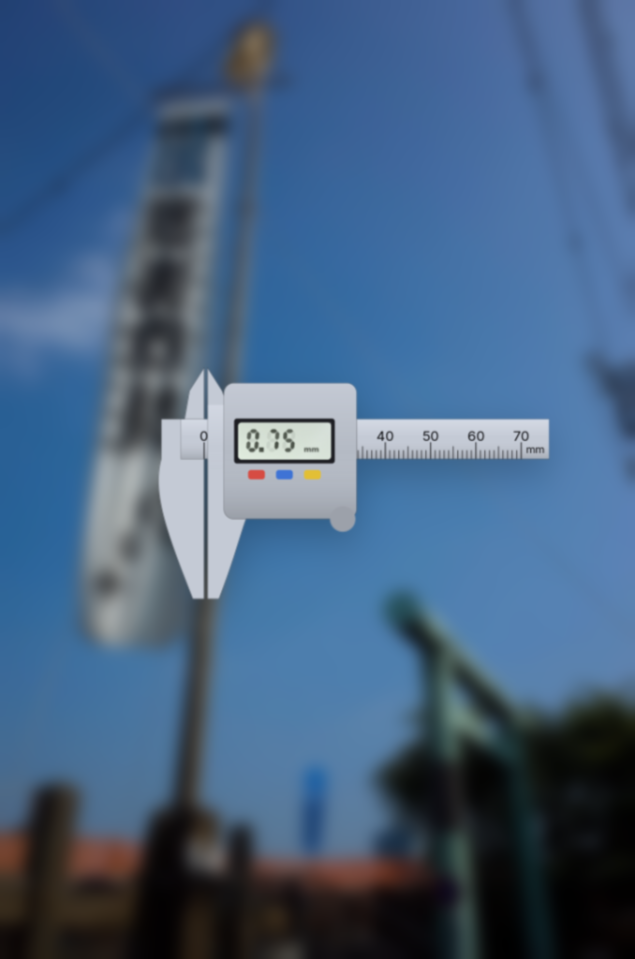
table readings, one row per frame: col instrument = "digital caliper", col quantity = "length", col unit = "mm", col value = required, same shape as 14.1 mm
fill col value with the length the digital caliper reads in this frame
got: 0.75 mm
